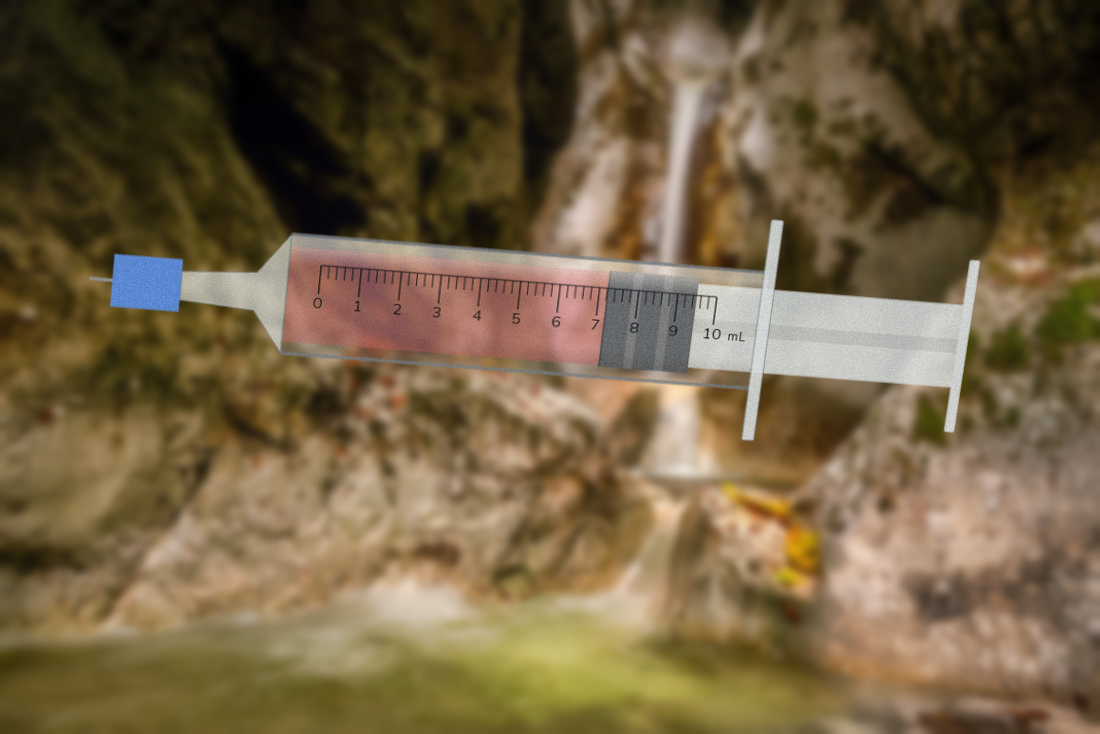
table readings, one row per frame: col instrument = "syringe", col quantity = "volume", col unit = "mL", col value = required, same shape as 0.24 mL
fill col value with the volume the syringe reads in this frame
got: 7.2 mL
